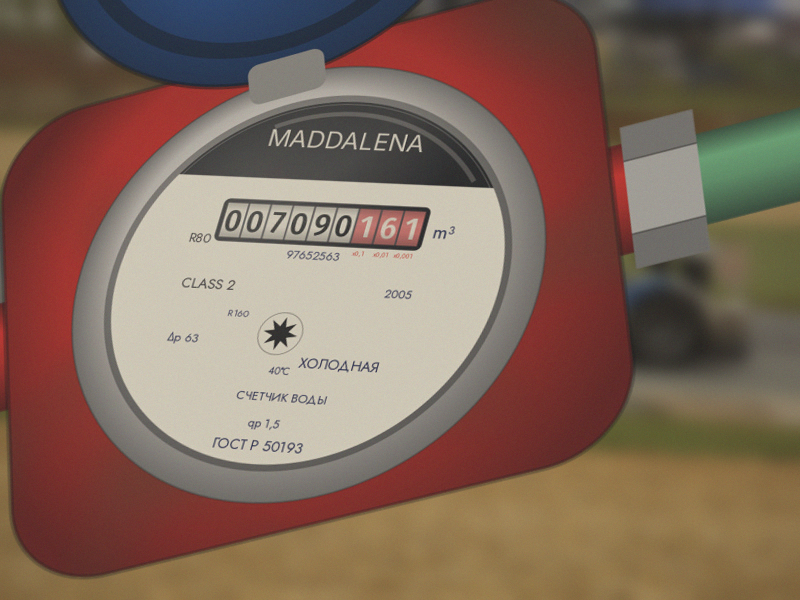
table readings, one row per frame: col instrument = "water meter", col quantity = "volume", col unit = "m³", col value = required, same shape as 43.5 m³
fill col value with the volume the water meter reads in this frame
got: 7090.161 m³
